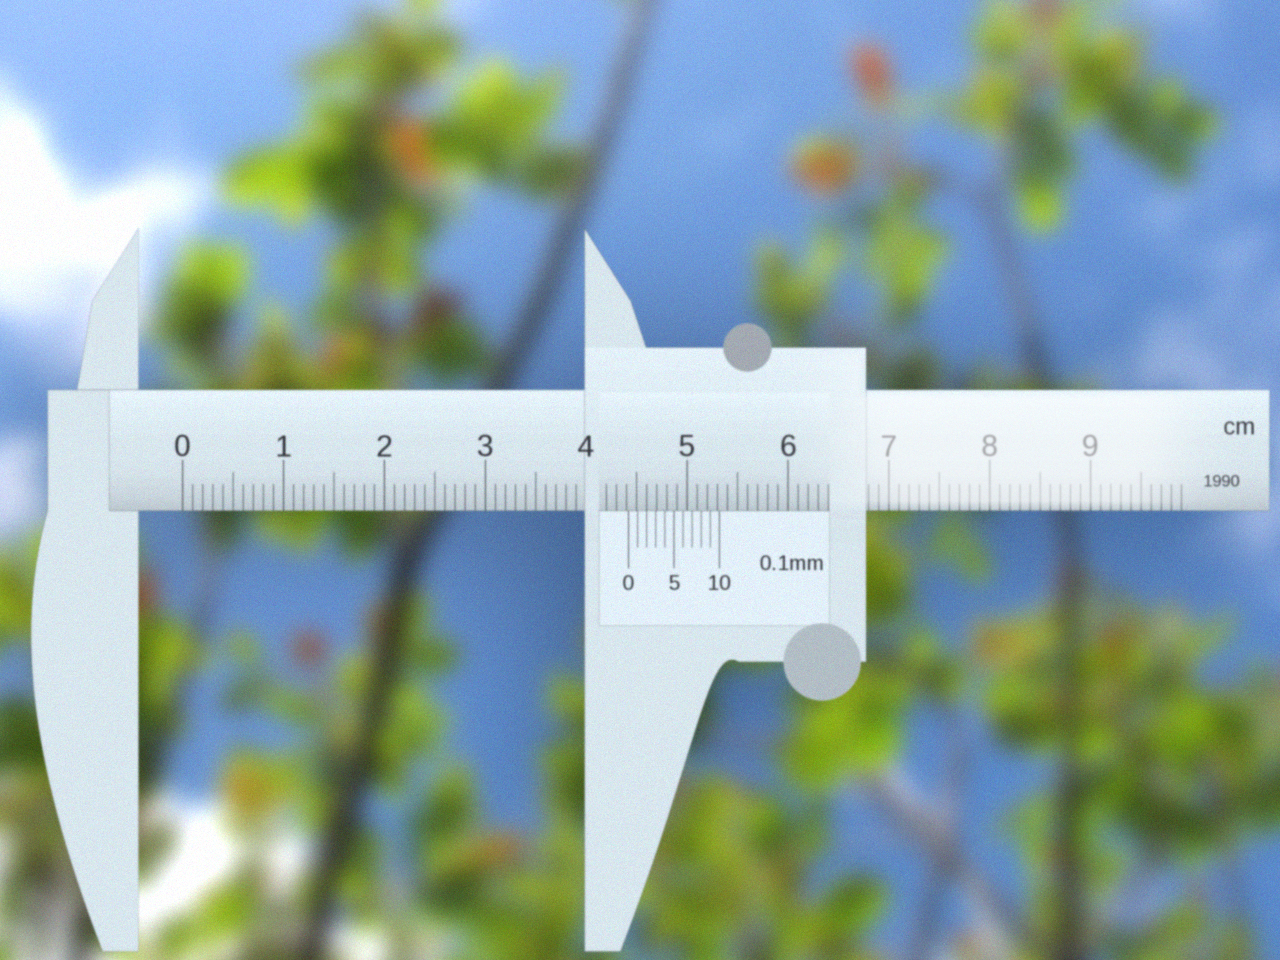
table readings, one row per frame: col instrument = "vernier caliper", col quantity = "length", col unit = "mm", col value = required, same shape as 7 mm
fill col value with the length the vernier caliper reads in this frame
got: 44.2 mm
